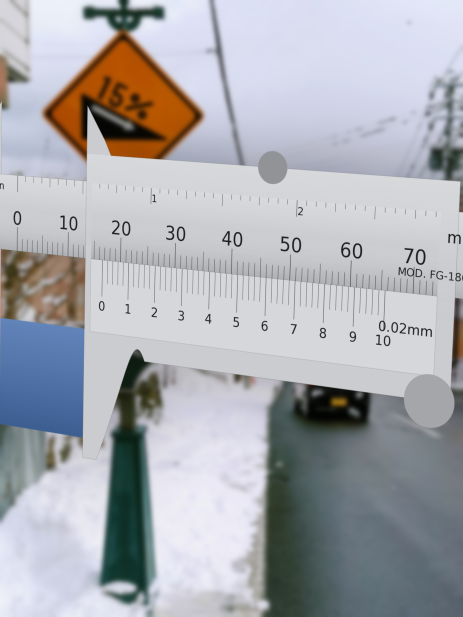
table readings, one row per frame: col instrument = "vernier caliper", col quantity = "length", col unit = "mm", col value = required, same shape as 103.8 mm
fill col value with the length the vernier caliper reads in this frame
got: 16.6 mm
